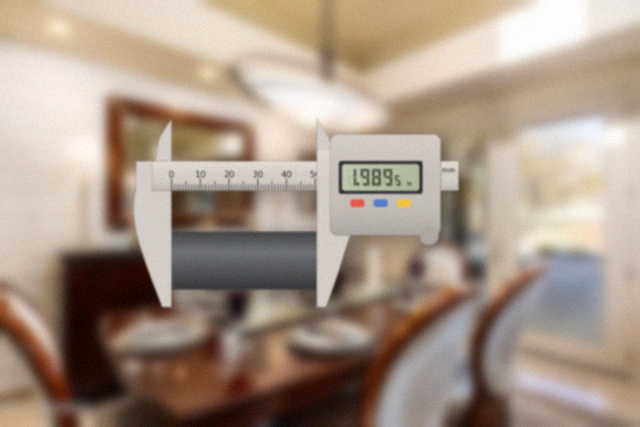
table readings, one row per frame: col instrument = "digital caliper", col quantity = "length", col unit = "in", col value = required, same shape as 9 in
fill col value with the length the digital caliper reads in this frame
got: 1.9895 in
